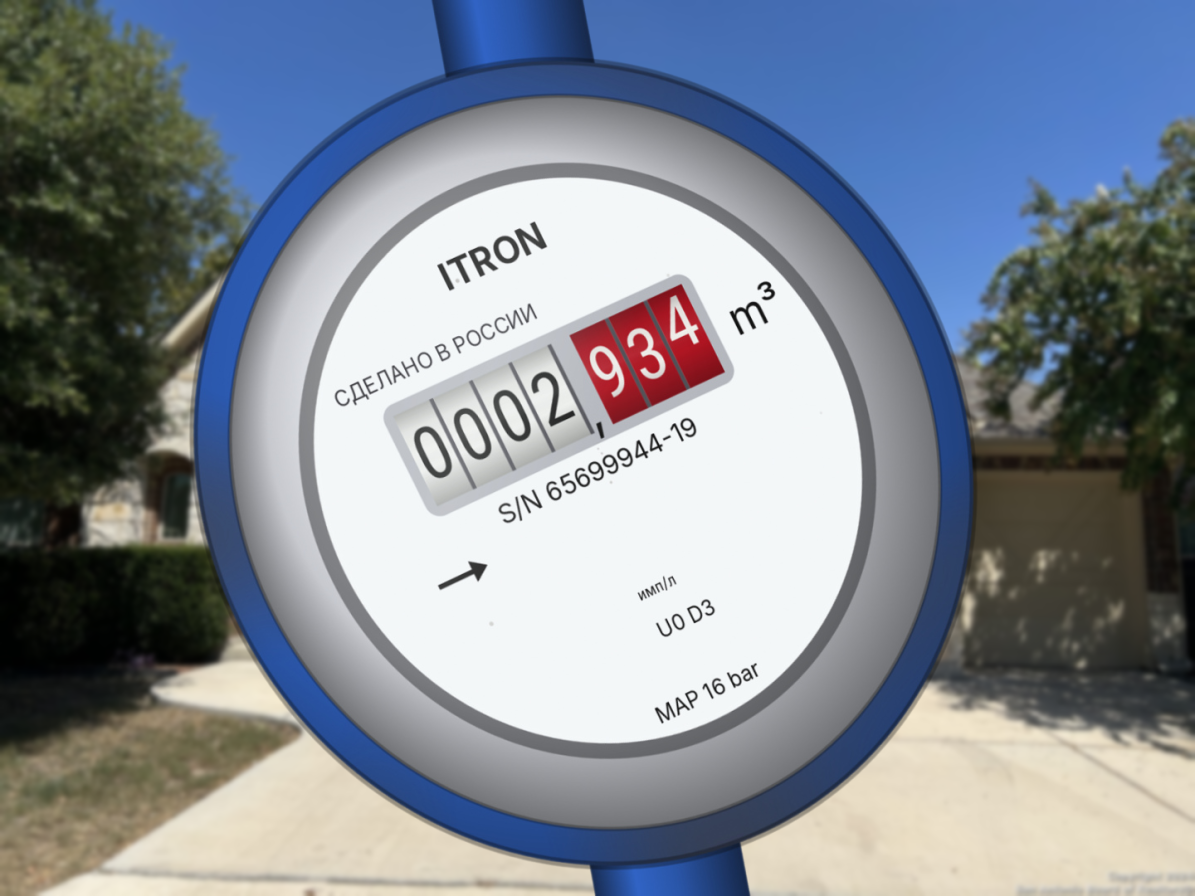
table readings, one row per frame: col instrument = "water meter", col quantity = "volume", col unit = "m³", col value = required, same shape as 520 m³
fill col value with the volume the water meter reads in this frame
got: 2.934 m³
